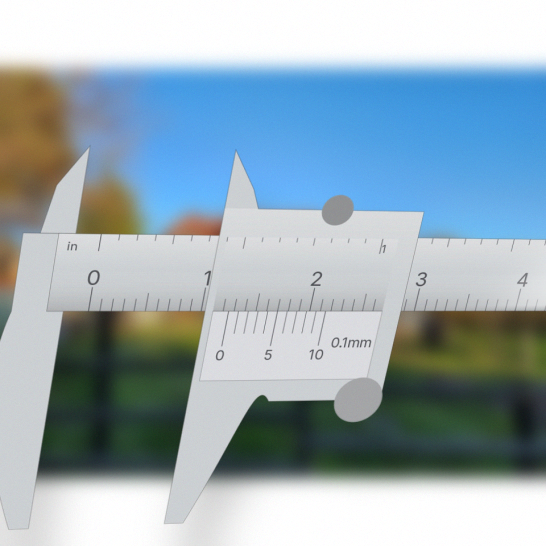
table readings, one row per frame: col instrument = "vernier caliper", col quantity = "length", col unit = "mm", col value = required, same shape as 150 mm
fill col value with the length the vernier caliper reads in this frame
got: 12.5 mm
